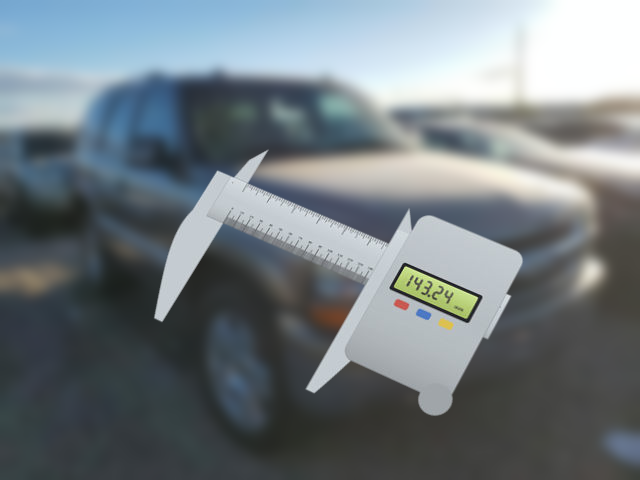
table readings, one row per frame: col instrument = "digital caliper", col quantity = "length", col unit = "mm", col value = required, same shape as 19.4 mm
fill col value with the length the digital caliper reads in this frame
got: 143.24 mm
